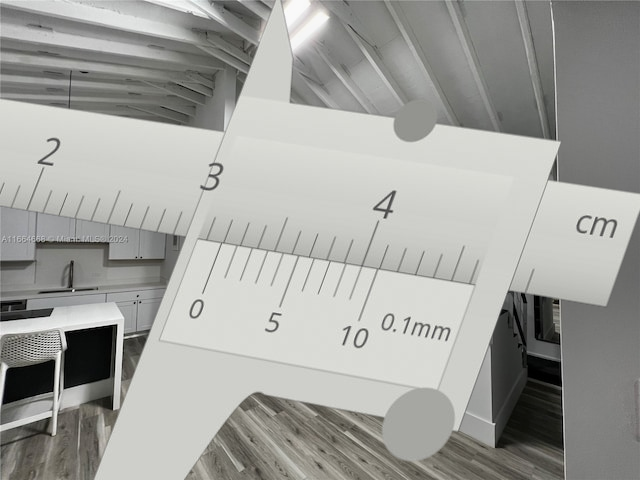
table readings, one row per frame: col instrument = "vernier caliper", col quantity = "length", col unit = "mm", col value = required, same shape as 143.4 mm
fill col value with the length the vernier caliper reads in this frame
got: 31.9 mm
